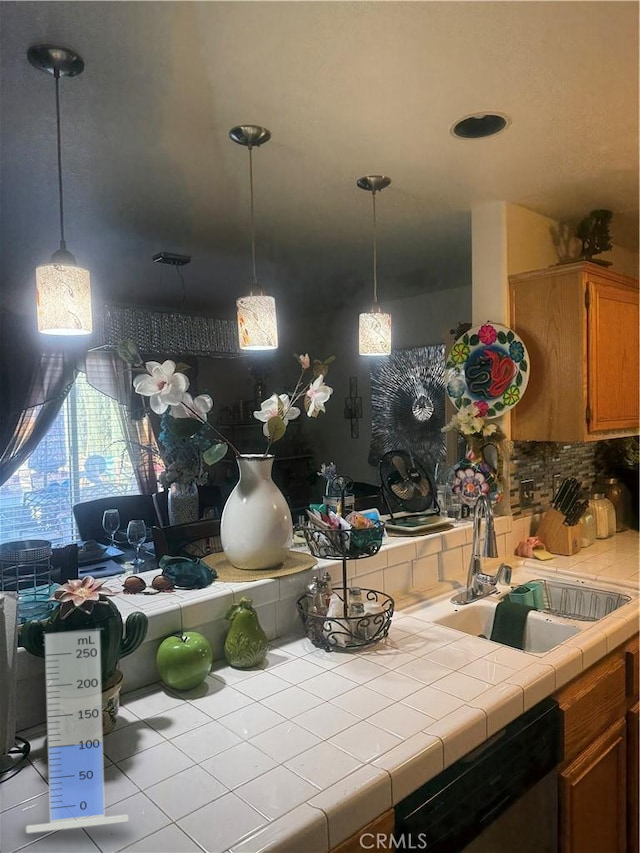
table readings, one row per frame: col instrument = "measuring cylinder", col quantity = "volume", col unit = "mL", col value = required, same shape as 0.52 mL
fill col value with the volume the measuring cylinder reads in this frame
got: 100 mL
